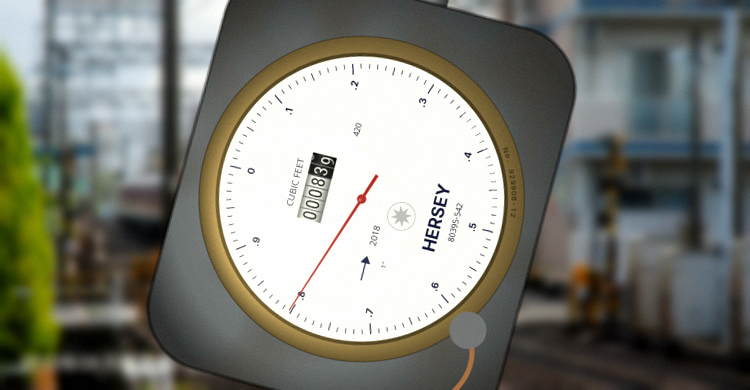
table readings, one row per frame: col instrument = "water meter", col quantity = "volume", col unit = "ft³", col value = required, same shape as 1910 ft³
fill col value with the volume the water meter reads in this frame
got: 838.80 ft³
